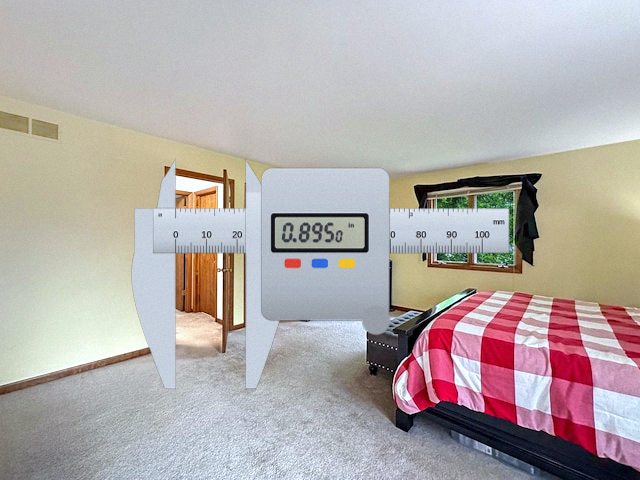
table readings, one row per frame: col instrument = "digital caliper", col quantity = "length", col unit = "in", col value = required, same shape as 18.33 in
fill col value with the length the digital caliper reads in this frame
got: 0.8950 in
